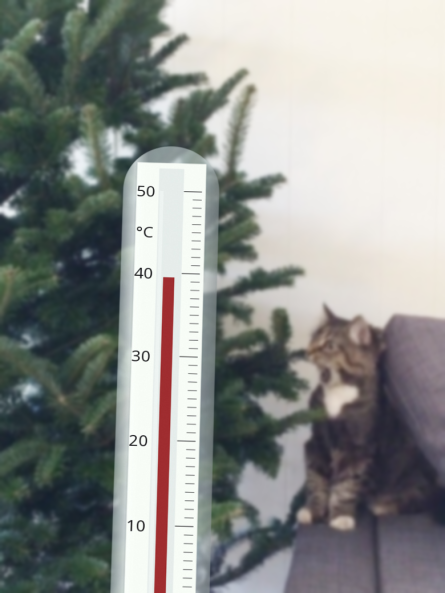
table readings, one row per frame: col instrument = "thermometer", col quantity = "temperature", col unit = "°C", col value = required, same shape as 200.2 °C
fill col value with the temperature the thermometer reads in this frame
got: 39.5 °C
